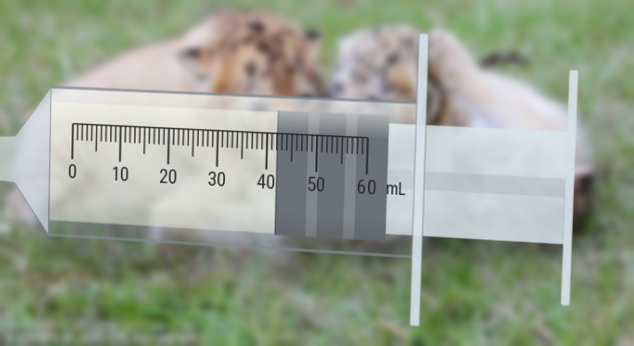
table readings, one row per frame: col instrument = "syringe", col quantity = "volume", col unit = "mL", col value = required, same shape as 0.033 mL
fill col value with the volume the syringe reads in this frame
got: 42 mL
